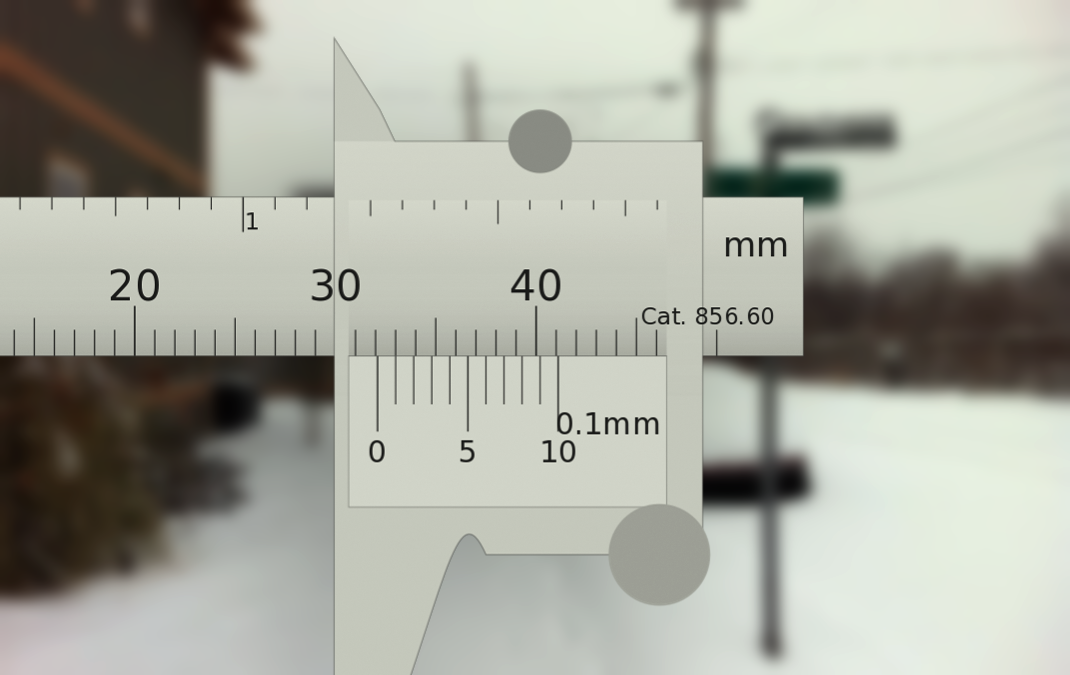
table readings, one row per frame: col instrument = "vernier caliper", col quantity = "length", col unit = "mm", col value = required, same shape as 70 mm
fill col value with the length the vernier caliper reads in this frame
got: 32.1 mm
